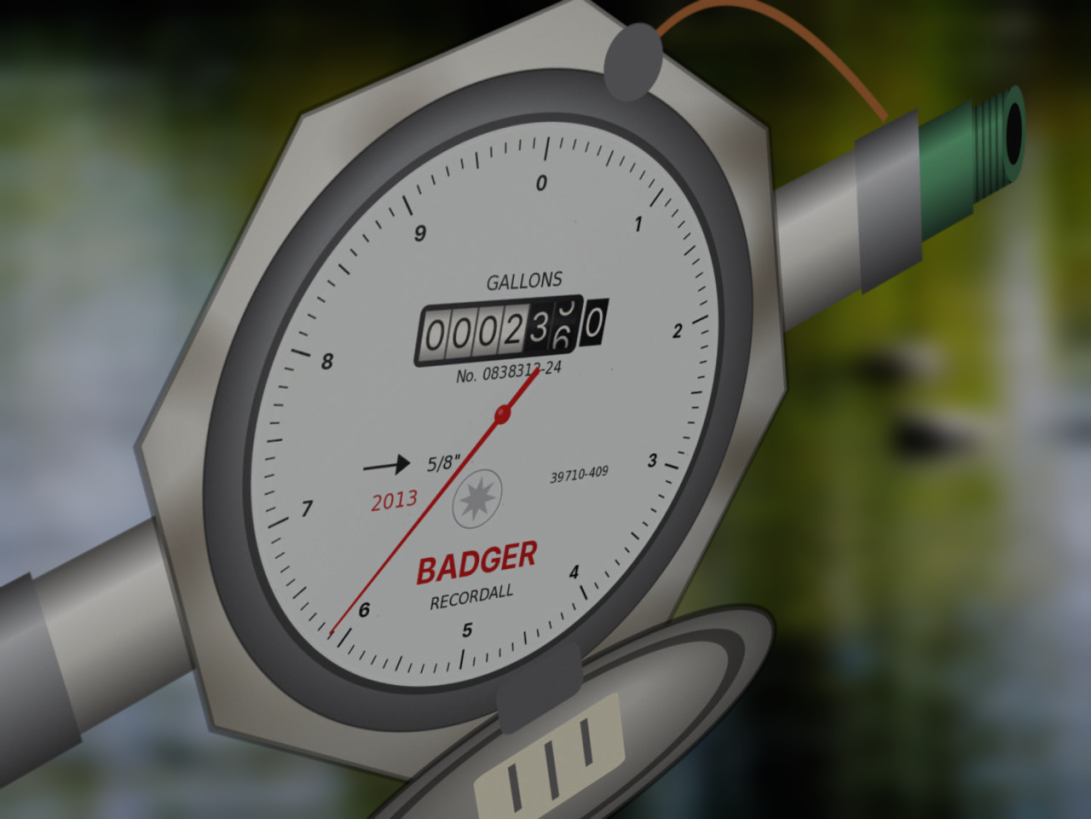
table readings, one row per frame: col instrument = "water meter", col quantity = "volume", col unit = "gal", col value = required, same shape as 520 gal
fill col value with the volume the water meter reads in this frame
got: 2356.1 gal
